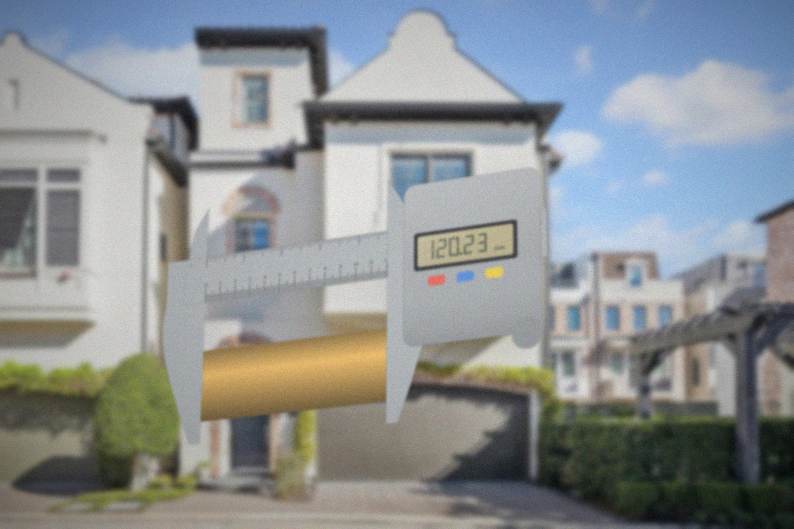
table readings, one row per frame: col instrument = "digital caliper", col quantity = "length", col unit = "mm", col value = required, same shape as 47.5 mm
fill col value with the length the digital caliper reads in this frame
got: 120.23 mm
